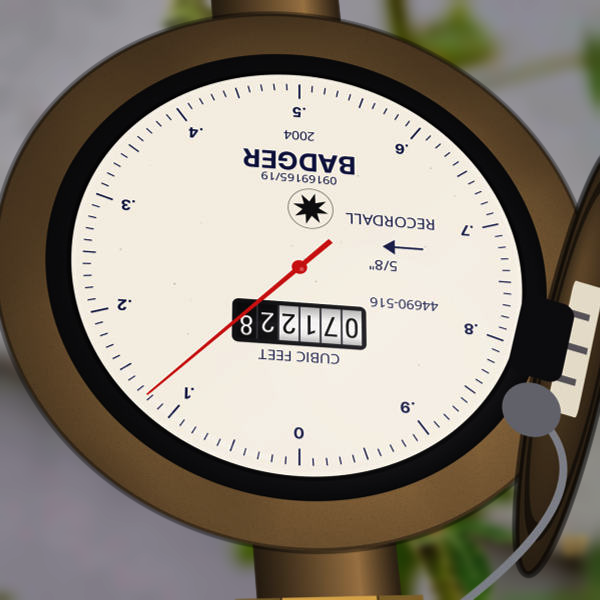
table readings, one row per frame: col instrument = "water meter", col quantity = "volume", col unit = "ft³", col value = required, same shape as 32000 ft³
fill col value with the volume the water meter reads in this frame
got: 71228.12 ft³
